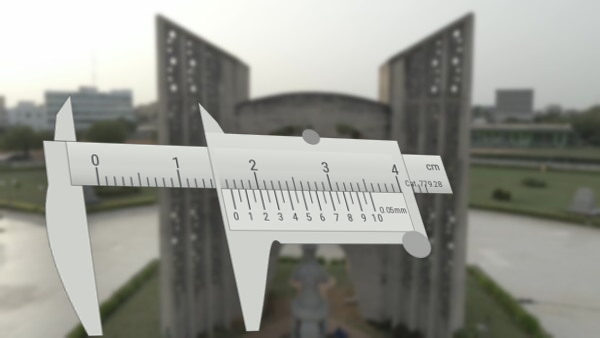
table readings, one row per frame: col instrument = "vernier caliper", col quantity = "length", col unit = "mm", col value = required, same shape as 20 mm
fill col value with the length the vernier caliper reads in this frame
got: 16.4 mm
